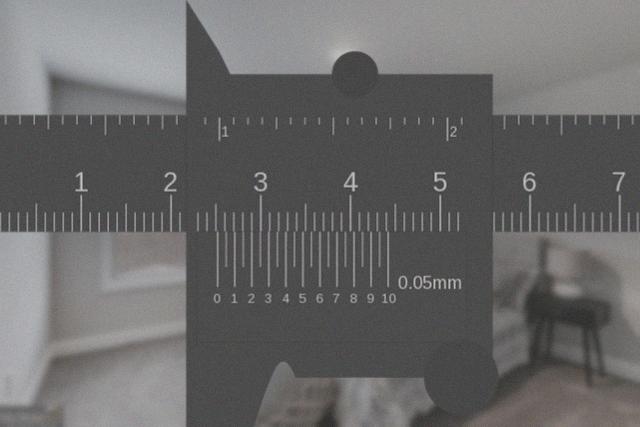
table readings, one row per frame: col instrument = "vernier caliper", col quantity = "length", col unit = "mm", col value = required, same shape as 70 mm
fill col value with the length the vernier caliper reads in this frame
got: 25.2 mm
